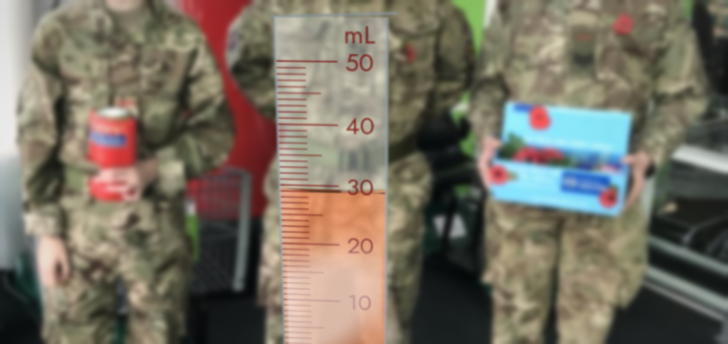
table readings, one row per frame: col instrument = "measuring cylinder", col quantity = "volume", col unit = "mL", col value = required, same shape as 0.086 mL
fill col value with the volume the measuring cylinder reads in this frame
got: 29 mL
